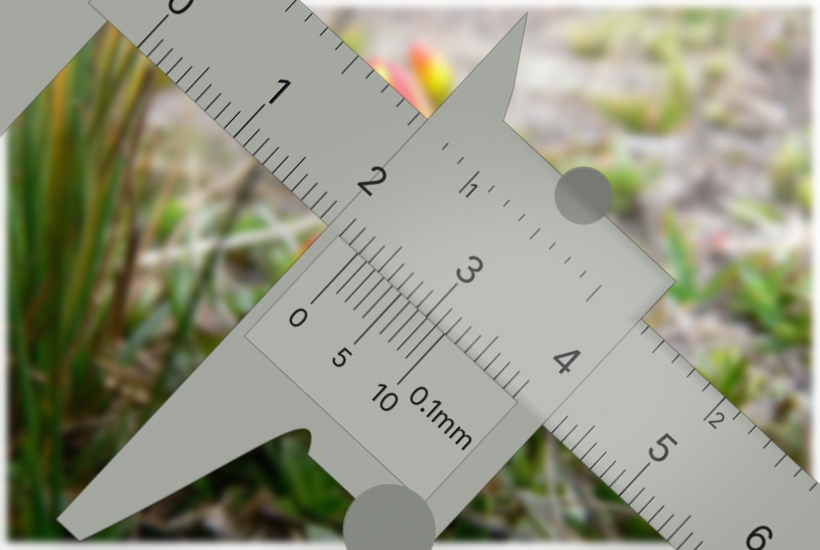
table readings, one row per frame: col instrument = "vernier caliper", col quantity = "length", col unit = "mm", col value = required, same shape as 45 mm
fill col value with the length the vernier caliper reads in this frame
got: 22.9 mm
